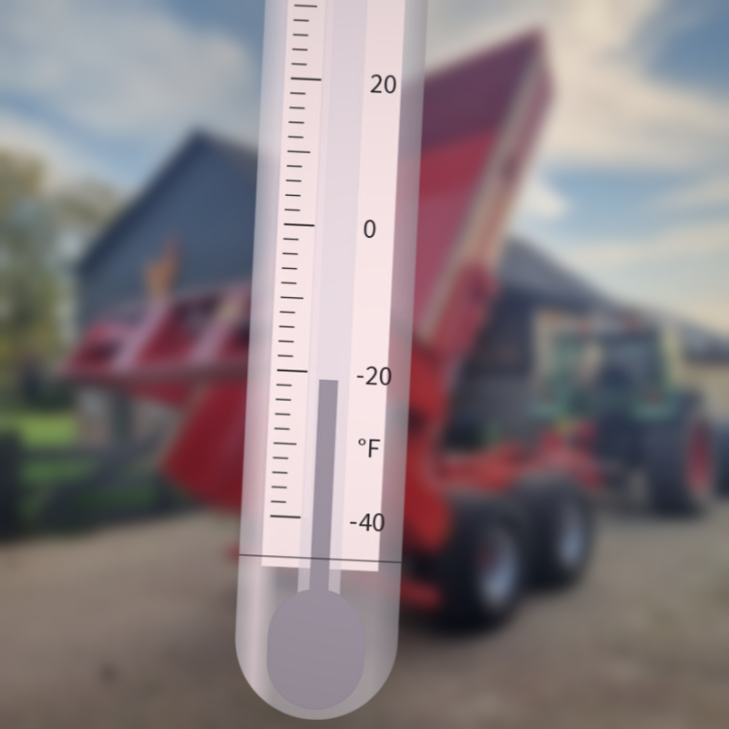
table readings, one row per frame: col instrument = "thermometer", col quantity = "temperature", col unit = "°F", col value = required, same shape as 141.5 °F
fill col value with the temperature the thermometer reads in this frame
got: -21 °F
